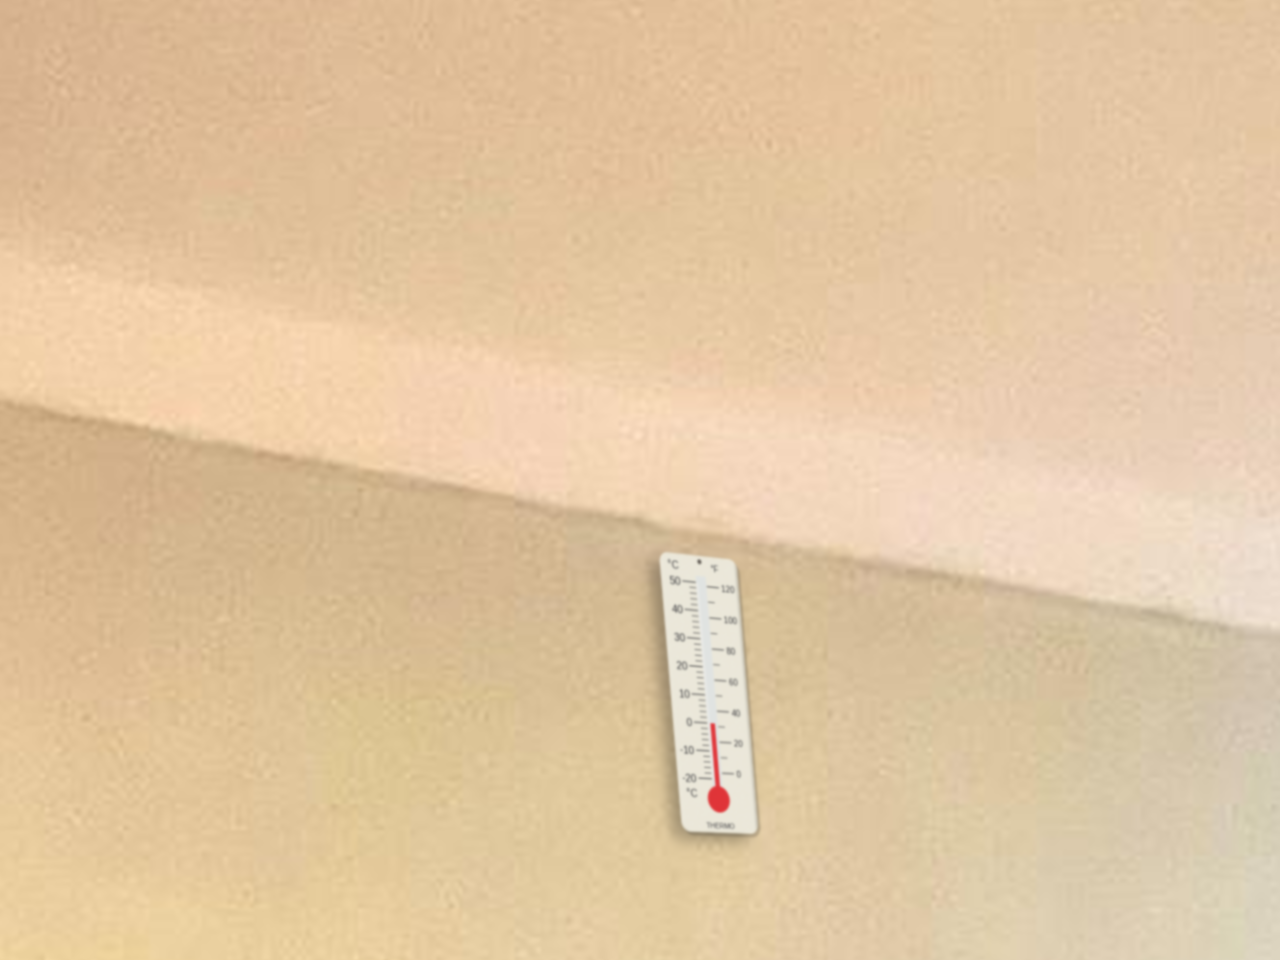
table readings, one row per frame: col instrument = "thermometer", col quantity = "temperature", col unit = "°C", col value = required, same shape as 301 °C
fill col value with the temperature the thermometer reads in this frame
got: 0 °C
